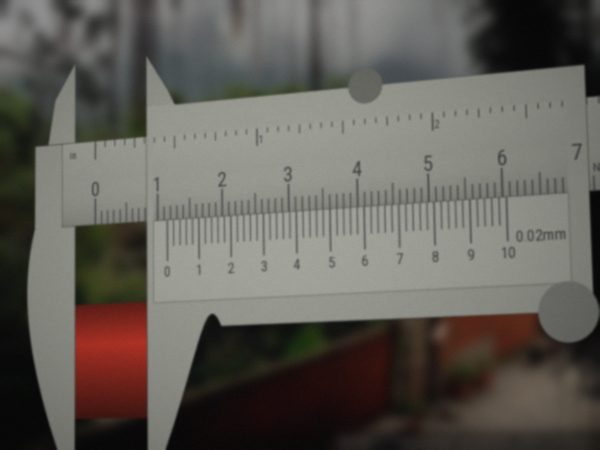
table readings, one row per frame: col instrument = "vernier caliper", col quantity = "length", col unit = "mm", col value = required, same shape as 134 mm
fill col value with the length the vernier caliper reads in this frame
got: 11.5 mm
